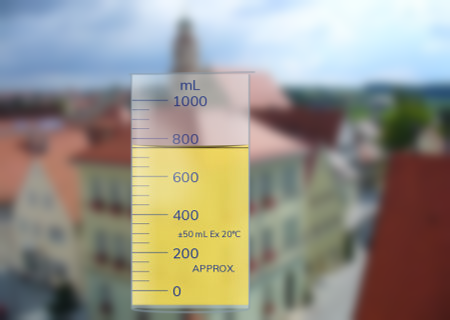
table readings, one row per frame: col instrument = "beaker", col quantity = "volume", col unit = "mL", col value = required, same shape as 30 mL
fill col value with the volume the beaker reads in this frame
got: 750 mL
